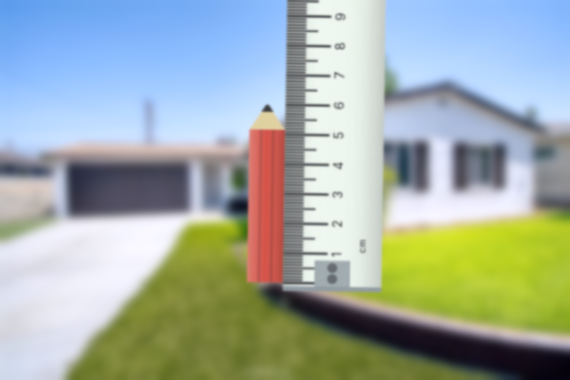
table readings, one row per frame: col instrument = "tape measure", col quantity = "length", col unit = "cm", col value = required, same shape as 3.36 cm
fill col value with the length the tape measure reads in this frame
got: 6 cm
